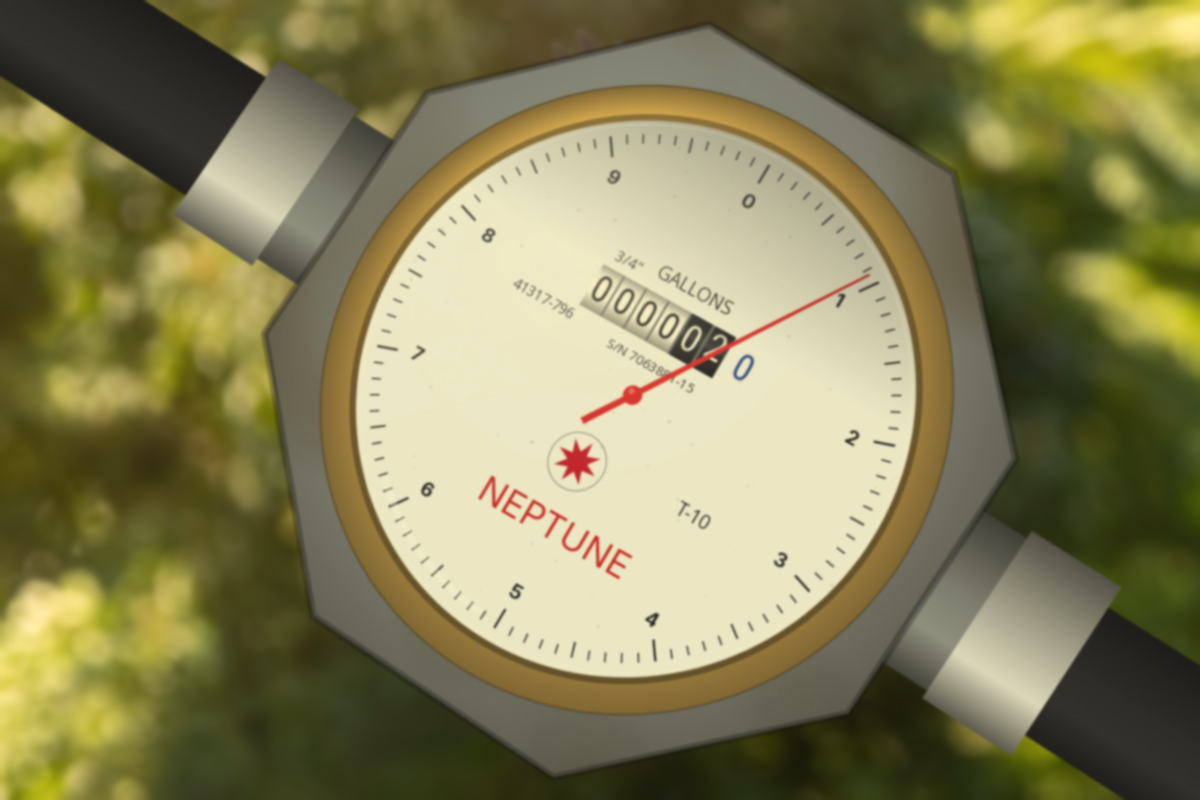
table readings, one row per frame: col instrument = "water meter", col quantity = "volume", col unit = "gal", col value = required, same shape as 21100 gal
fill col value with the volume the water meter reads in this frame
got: 20.9 gal
